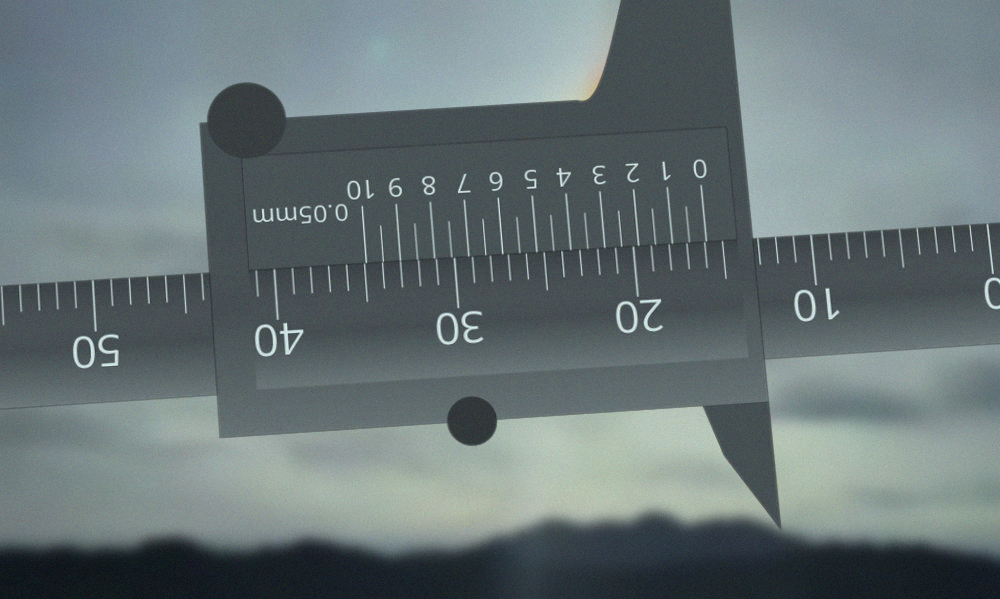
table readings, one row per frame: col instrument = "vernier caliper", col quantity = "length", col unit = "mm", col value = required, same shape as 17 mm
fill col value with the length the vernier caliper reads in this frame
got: 15.9 mm
